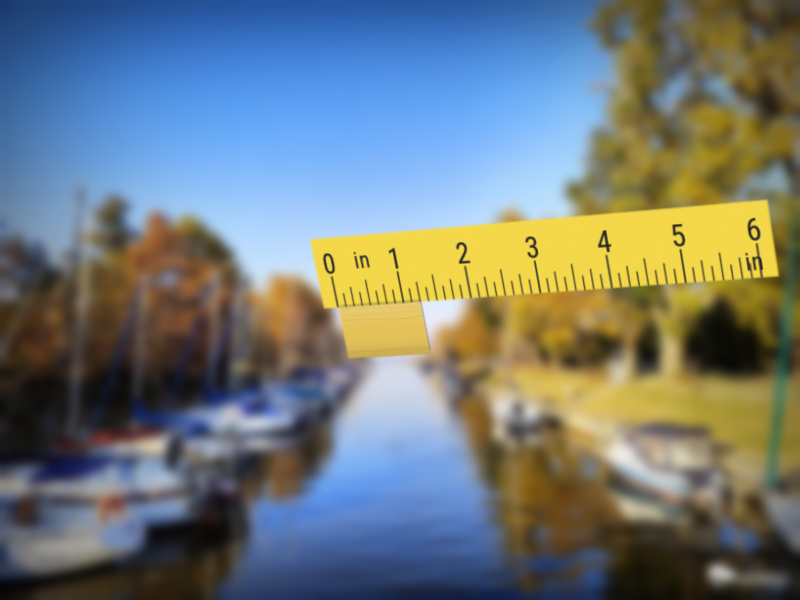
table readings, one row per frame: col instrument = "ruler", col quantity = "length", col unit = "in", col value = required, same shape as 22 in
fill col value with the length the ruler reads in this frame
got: 1.25 in
